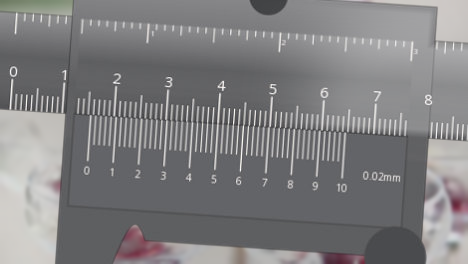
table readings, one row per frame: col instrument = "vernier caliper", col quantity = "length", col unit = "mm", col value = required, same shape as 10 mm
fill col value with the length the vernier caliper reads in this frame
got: 15.5 mm
